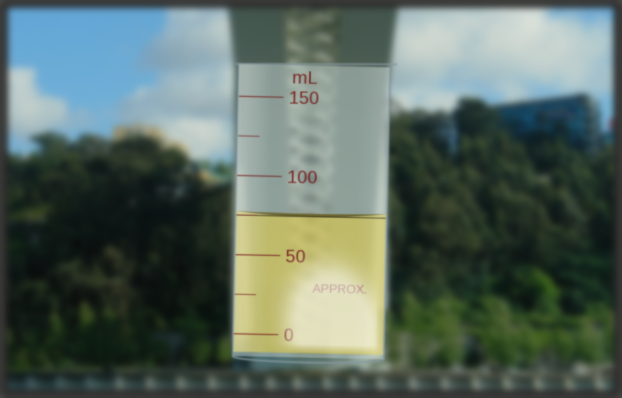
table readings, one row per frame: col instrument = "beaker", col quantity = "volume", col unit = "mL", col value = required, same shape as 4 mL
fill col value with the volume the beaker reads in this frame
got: 75 mL
